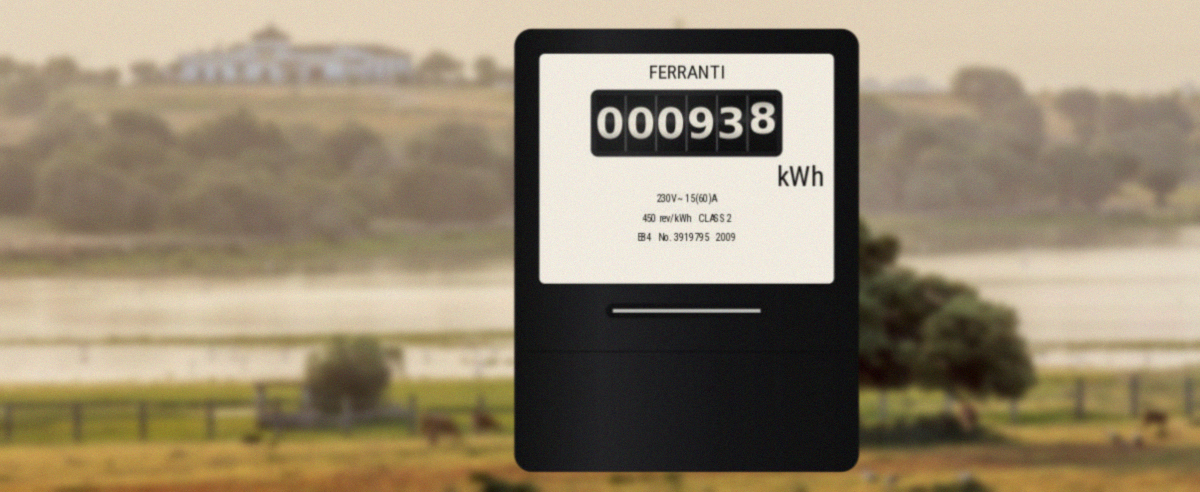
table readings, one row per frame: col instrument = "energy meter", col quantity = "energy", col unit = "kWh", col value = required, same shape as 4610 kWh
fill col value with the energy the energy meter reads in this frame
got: 938 kWh
